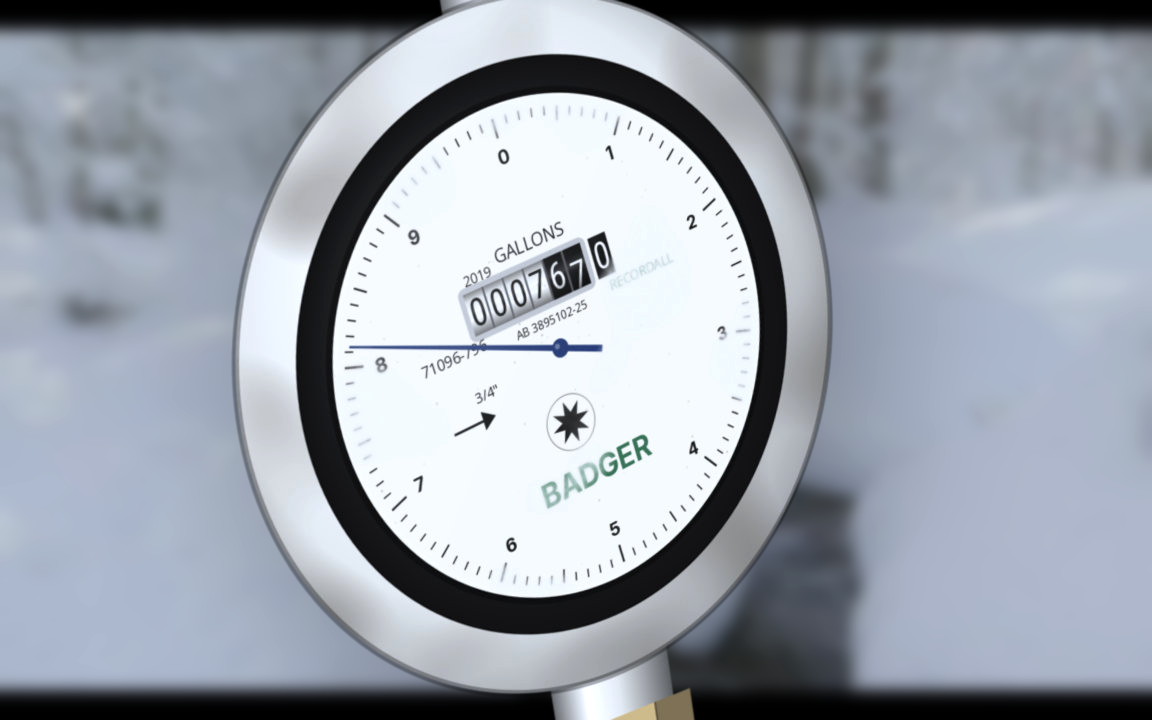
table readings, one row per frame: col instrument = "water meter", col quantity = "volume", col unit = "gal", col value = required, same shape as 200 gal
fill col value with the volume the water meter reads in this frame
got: 7668.1 gal
